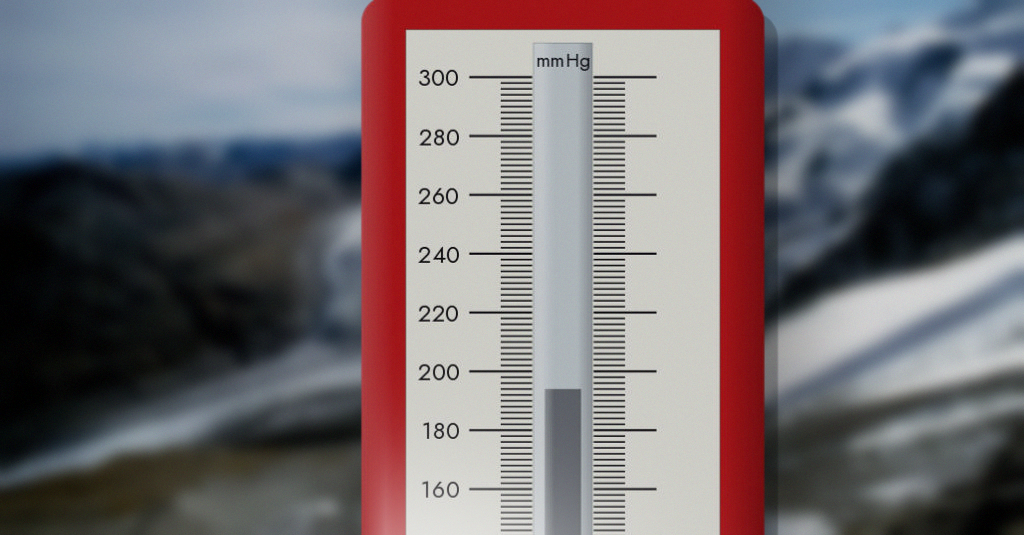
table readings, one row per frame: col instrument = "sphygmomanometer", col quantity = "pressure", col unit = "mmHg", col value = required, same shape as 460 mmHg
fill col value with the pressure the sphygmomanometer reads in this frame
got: 194 mmHg
